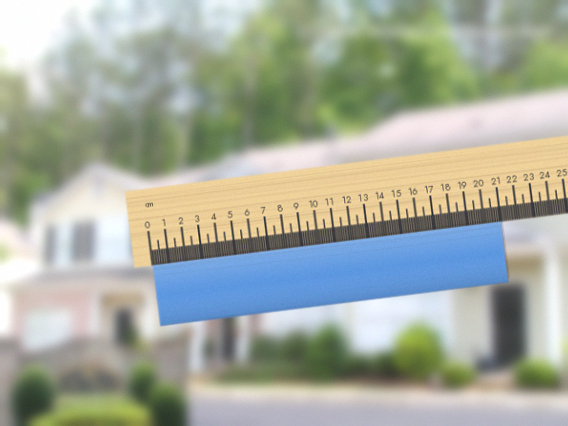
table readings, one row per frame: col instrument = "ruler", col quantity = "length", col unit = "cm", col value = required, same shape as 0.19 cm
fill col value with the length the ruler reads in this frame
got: 21 cm
